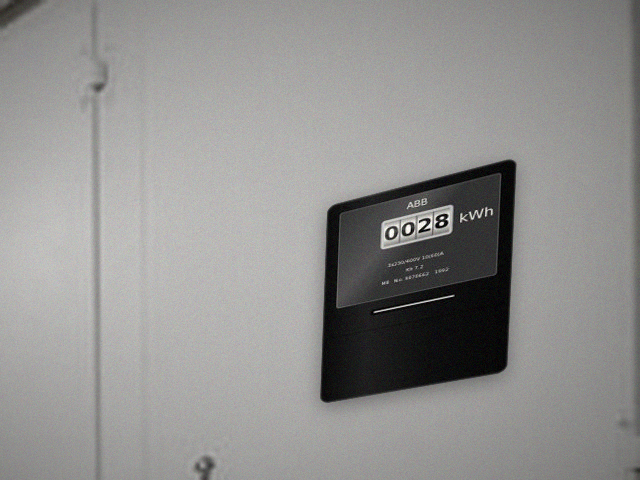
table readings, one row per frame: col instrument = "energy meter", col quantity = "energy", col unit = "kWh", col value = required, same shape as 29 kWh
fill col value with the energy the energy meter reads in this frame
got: 28 kWh
